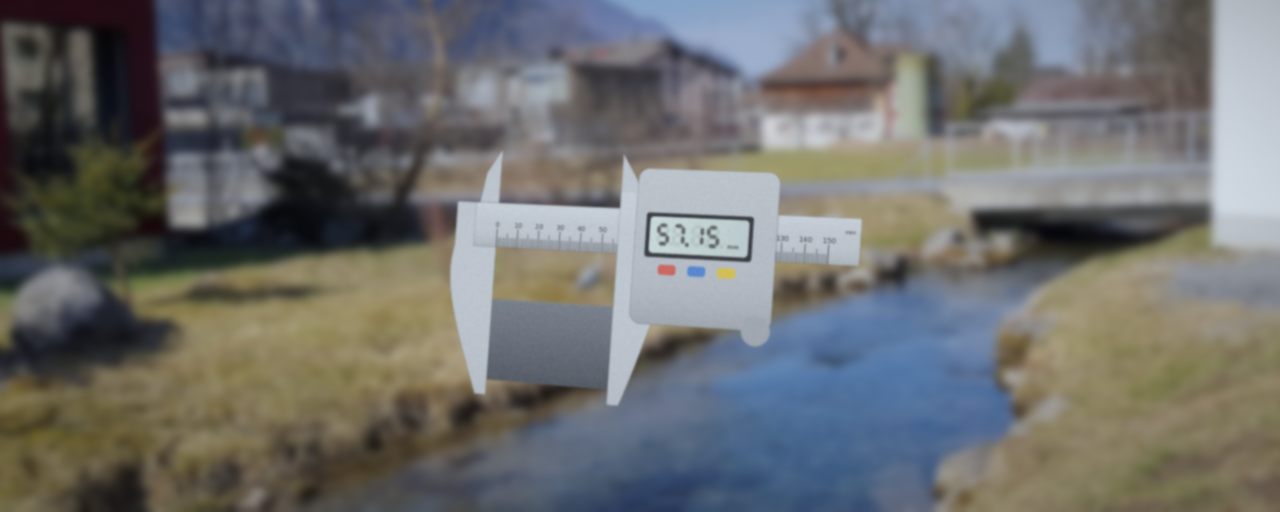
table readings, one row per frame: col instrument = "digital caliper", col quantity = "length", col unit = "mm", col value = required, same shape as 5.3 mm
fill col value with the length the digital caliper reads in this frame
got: 57.15 mm
